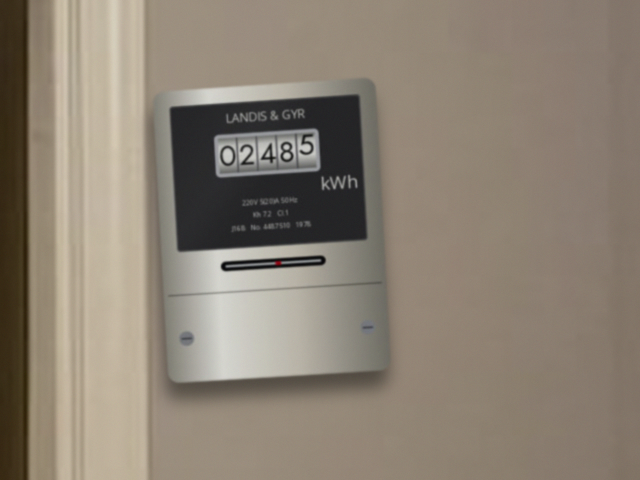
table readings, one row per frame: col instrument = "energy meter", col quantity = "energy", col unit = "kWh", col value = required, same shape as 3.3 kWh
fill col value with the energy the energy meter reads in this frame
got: 2485 kWh
